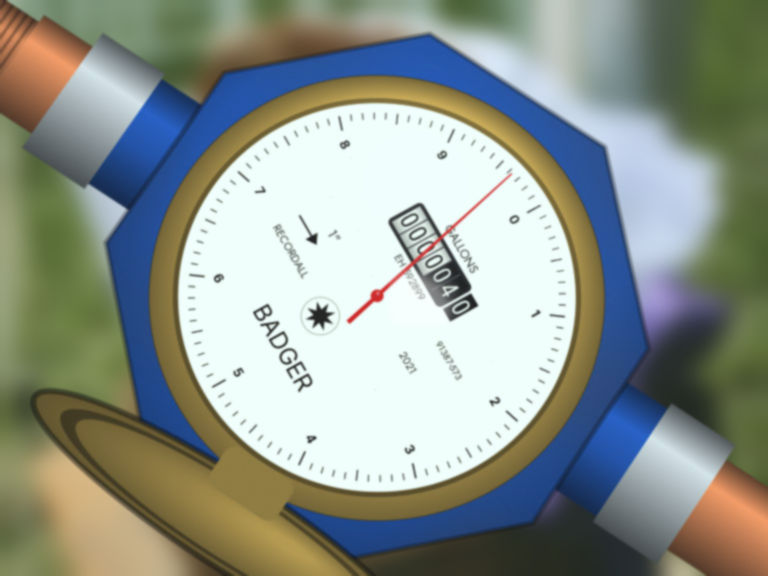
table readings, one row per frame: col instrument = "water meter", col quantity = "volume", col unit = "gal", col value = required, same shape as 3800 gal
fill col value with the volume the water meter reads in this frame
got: 39.6 gal
